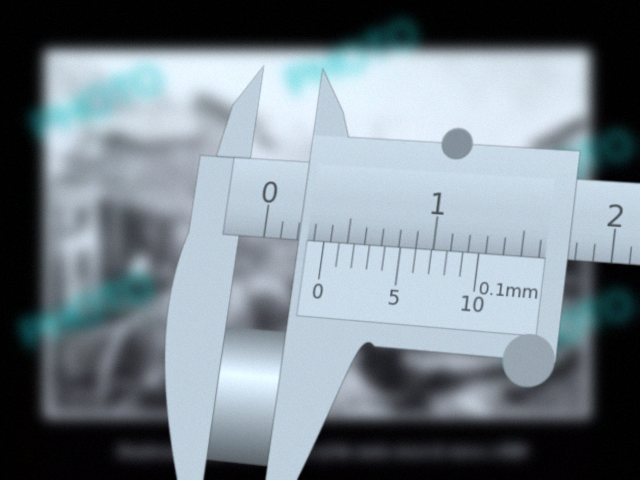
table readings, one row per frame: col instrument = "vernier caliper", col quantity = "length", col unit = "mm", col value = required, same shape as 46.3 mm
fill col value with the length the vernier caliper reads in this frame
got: 3.6 mm
